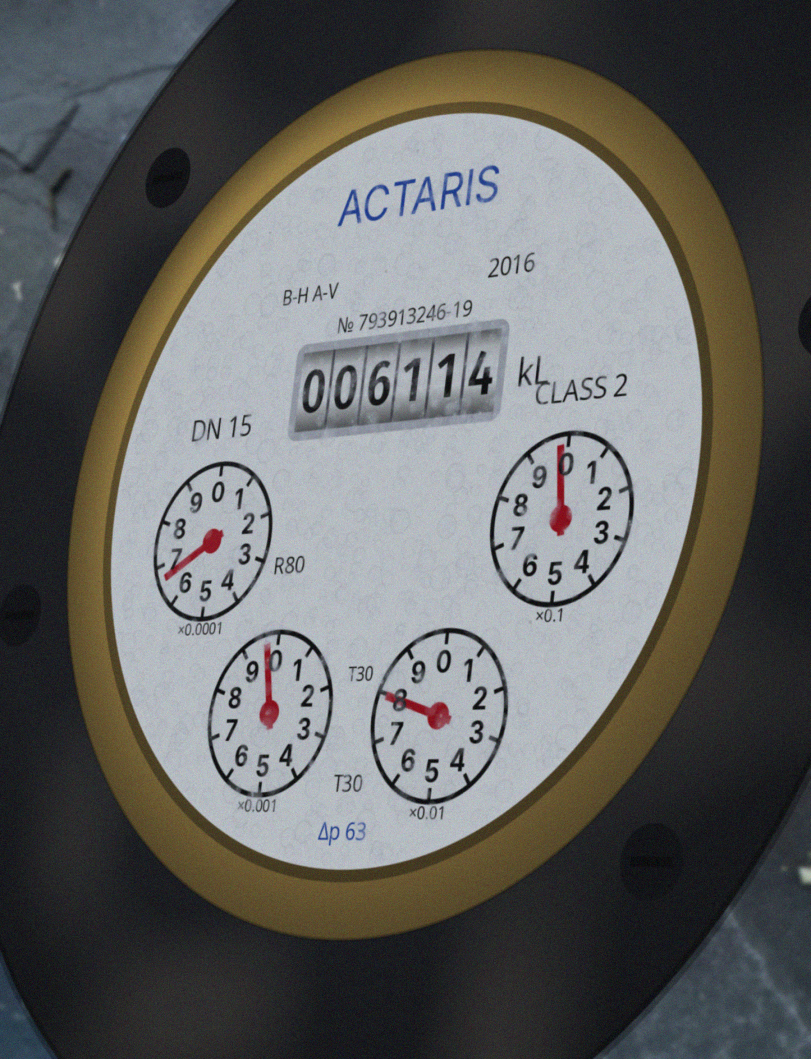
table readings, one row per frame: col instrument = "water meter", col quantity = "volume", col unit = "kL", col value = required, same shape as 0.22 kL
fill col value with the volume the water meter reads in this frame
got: 6113.9796 kL
